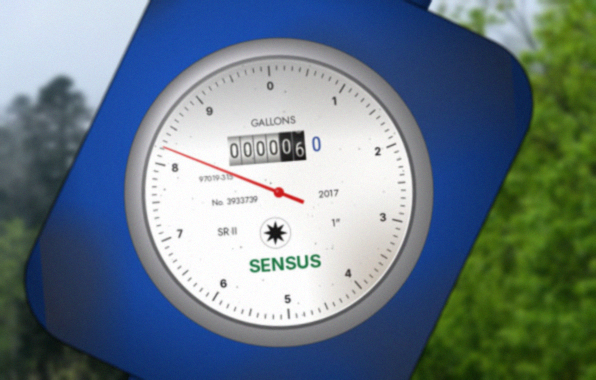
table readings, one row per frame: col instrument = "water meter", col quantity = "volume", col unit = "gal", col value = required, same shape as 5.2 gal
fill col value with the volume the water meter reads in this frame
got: 58.2 gal
